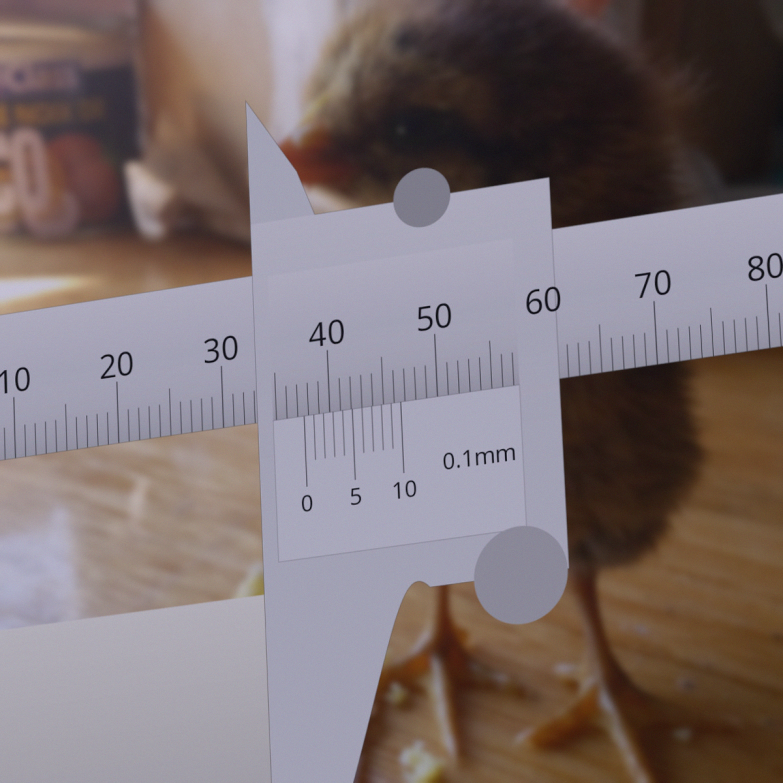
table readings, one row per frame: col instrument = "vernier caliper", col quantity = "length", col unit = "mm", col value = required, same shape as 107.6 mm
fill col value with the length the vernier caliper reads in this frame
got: 37.6 mm
